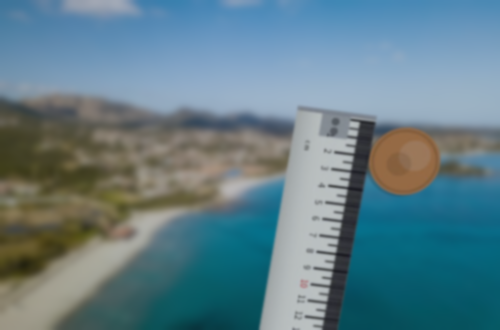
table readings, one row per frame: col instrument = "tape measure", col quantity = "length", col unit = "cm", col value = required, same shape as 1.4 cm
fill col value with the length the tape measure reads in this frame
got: 4 cm
